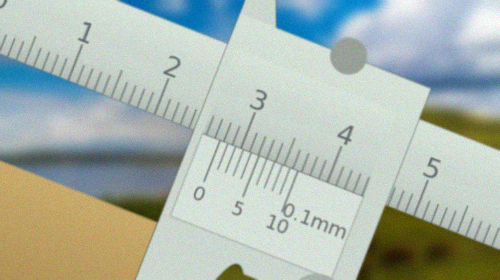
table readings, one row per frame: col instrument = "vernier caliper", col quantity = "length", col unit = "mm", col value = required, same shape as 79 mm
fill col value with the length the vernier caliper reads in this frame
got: 27.6 mm
